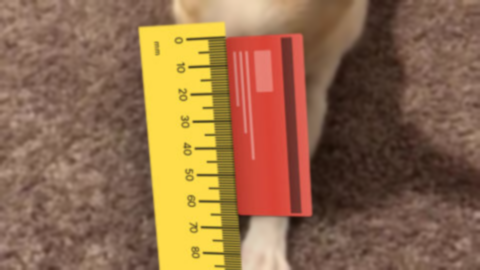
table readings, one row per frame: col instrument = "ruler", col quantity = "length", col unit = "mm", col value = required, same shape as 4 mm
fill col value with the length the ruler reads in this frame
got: 65 mm
